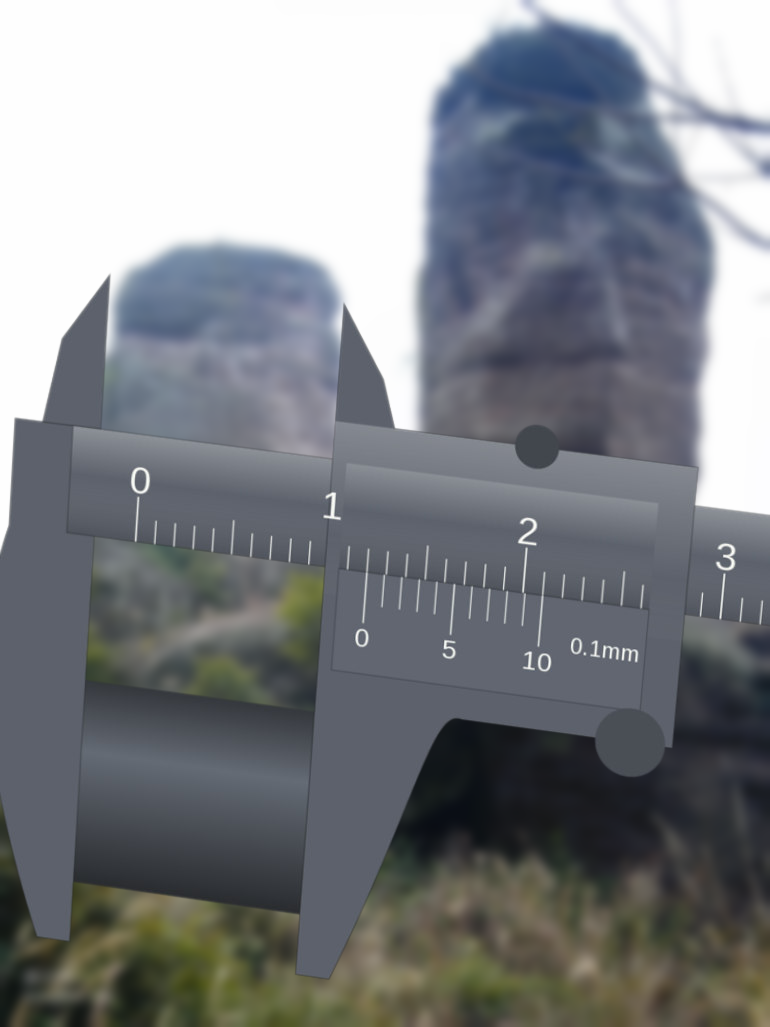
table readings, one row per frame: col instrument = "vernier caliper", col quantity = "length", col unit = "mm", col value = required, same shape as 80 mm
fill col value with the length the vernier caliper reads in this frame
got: 12.0 mm
